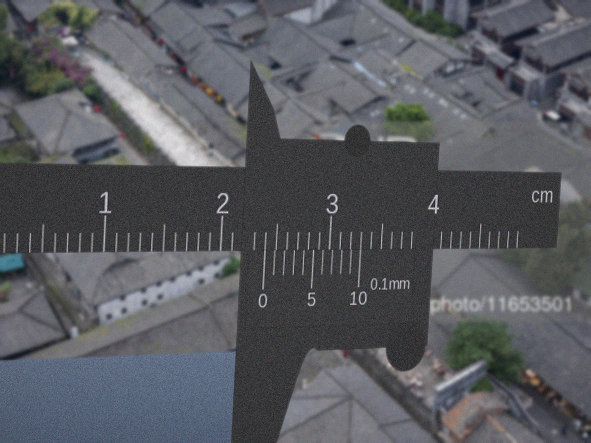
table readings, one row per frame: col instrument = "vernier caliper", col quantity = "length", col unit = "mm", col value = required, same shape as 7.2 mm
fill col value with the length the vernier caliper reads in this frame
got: 24.0 mm
